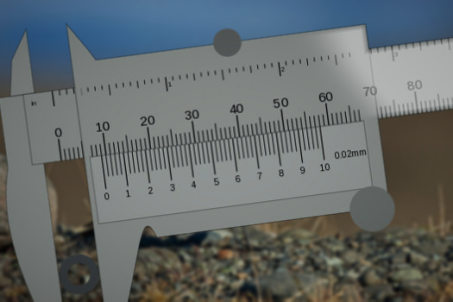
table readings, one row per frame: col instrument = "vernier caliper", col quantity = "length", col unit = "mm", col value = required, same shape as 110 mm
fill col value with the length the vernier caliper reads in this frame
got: 9.0 mm
